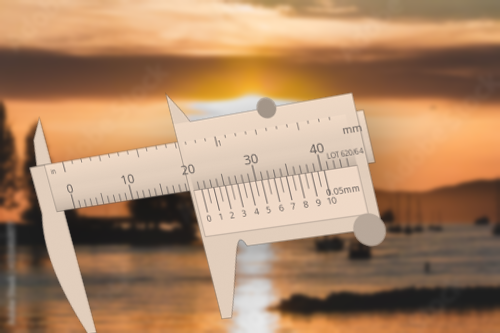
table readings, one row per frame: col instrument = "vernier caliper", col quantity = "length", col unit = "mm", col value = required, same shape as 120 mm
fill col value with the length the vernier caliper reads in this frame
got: 21.4 mm
